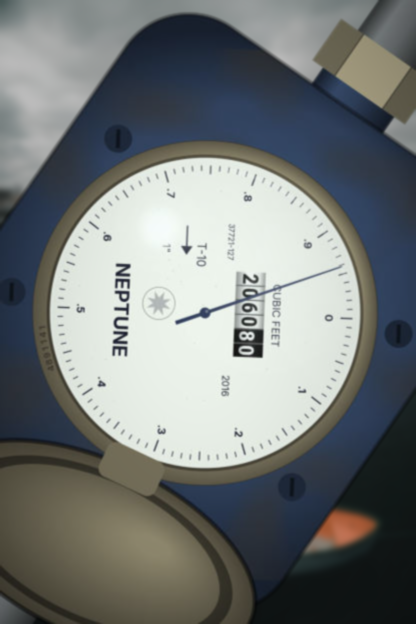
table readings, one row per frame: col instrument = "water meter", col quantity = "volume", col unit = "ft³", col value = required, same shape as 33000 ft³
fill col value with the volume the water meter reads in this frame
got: 206079.94 ft³
